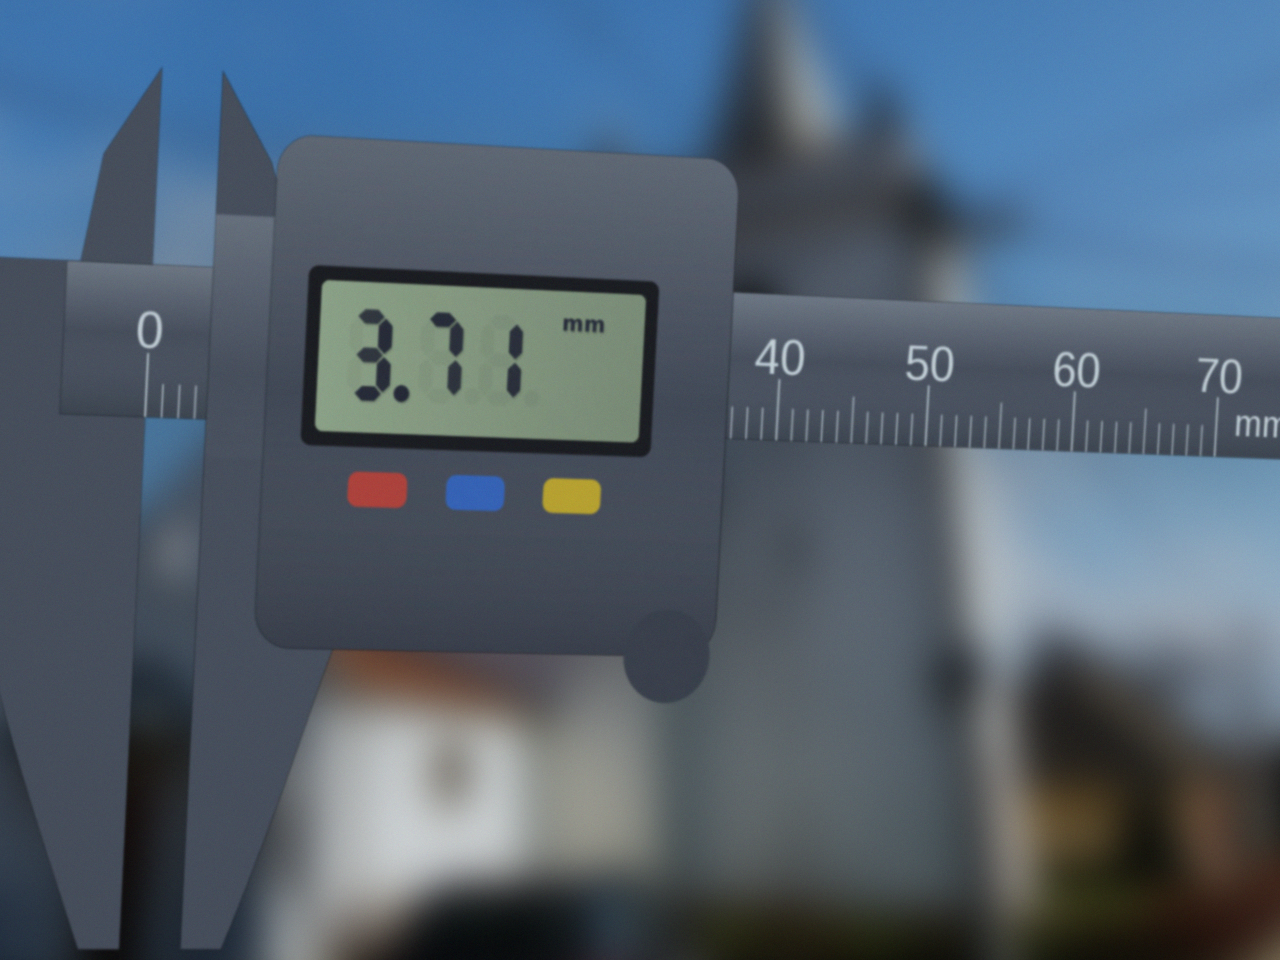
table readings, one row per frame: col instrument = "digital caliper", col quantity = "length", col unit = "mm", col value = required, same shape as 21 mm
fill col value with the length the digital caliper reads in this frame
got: 3.71 mm
